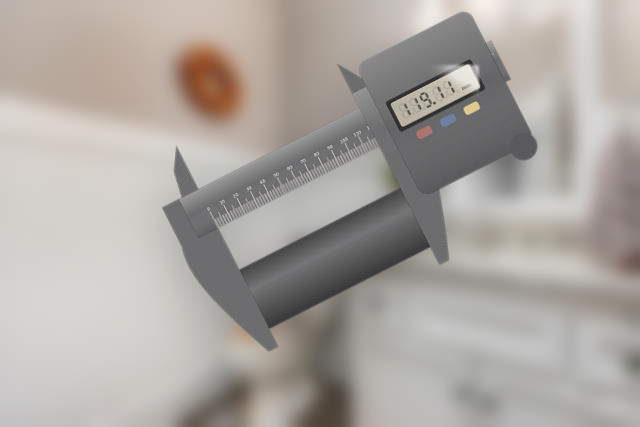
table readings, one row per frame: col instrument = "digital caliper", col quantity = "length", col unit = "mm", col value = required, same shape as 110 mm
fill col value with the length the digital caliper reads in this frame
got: 119.11 mm
